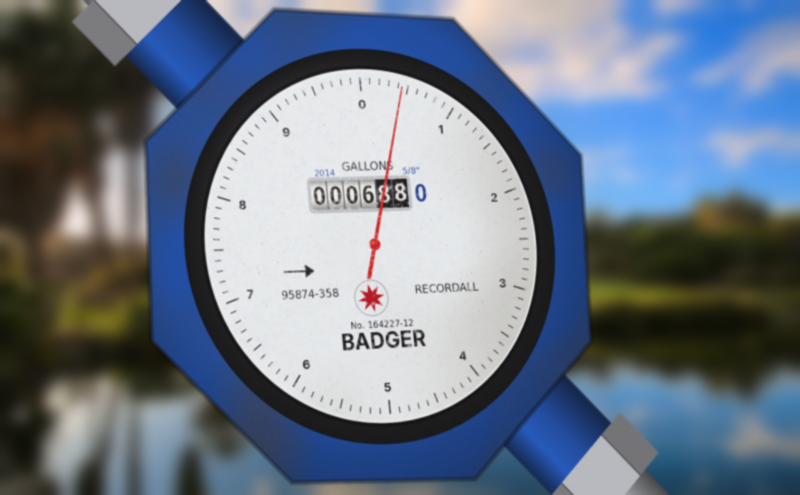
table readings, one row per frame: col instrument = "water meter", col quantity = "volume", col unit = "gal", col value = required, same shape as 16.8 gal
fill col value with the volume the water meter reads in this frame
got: 6880.4 gal
